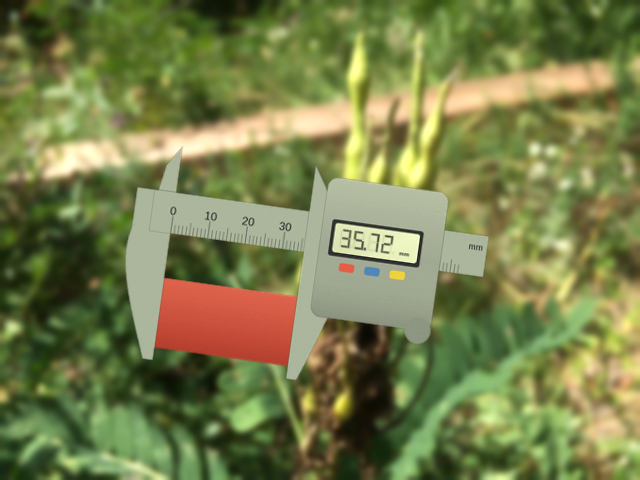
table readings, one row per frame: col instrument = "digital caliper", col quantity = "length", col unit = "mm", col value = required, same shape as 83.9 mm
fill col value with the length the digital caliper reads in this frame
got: 35.72 mm
